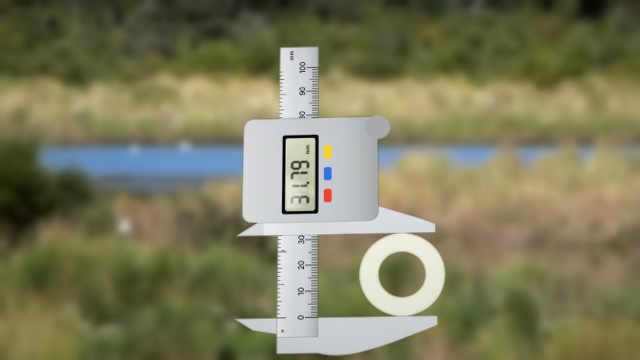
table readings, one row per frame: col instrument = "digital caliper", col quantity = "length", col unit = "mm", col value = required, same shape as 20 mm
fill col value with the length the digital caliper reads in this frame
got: 31.79 mm
